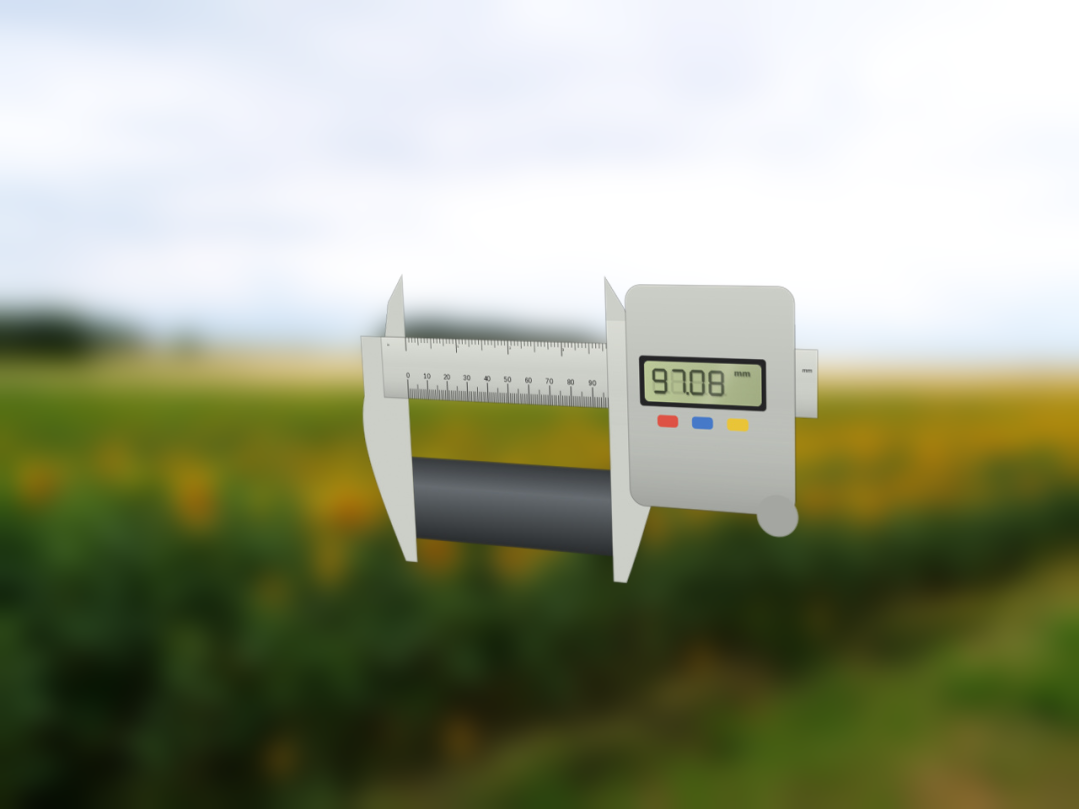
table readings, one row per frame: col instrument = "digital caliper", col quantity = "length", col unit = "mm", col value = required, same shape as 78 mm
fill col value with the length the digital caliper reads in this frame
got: 97.08 mm
